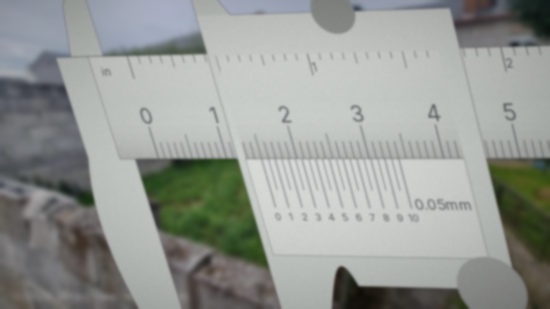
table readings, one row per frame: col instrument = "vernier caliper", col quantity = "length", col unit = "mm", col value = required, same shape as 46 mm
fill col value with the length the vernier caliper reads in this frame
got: 15.0 mm
